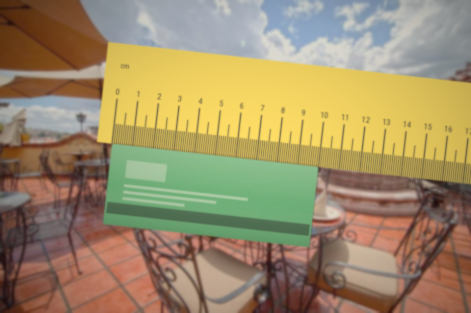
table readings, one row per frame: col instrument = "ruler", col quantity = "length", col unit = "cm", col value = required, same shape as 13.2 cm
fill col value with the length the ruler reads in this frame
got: 10 cm
